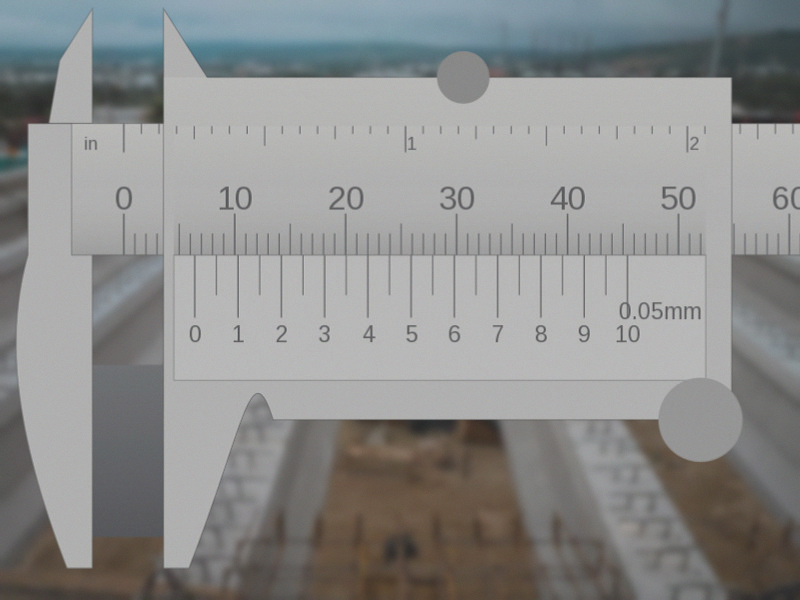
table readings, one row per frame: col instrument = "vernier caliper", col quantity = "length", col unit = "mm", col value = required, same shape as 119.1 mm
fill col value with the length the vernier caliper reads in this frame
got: 6.4 mm
